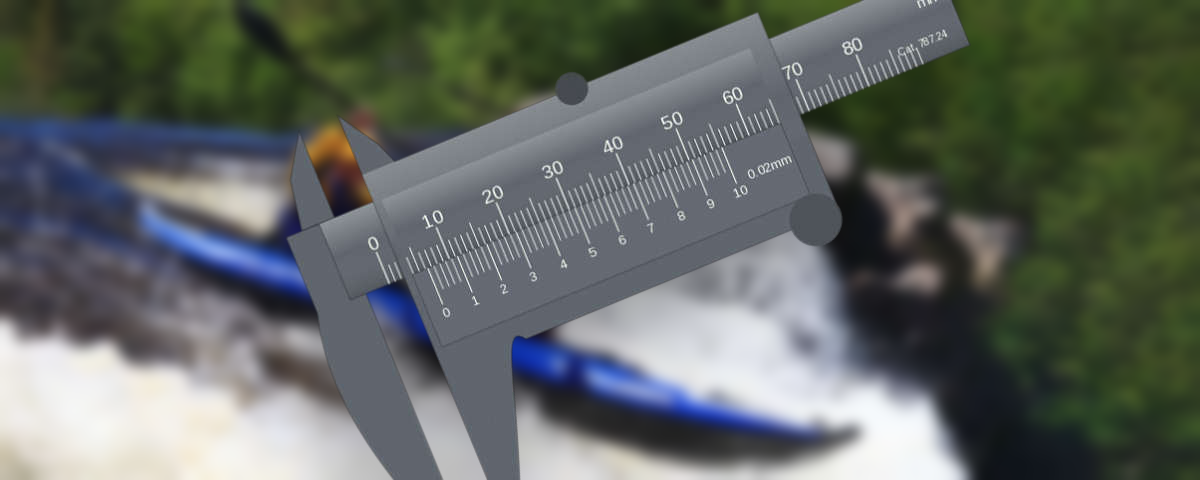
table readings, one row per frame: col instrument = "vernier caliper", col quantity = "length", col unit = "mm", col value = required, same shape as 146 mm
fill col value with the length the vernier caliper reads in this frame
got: 6.4 mm
